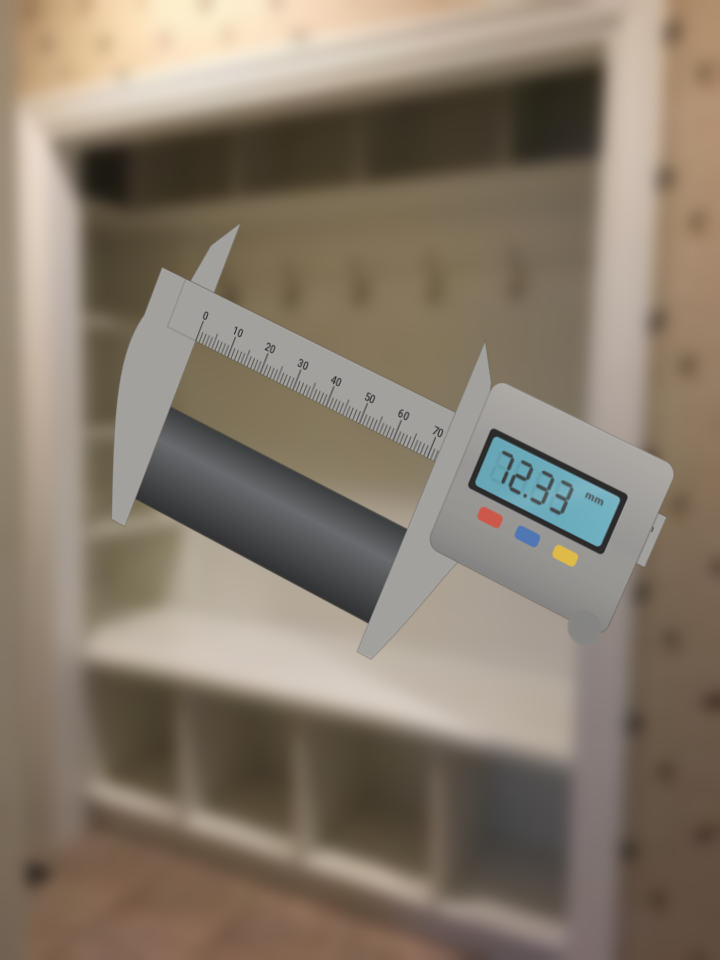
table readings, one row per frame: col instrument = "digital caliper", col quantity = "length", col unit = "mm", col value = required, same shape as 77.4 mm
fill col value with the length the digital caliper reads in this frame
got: 72.33 mm
